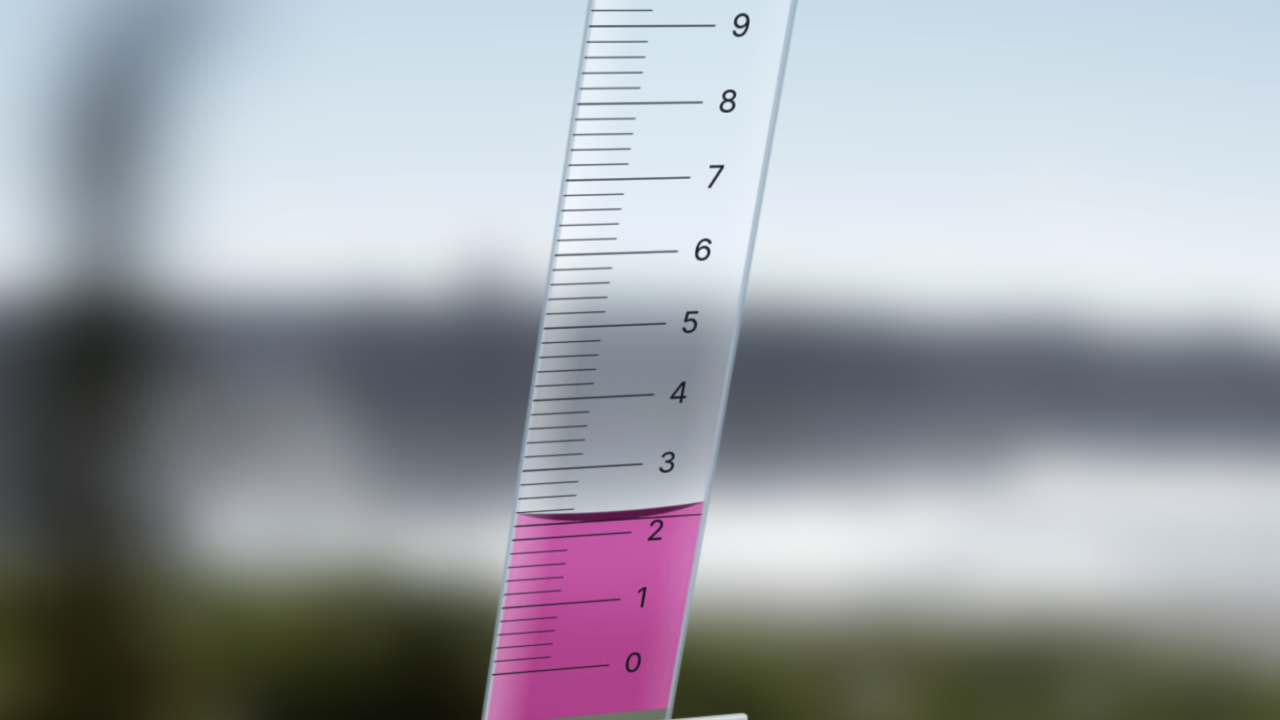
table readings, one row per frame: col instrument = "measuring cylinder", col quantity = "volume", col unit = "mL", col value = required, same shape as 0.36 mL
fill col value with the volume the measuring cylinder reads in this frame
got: 2.2 mL
